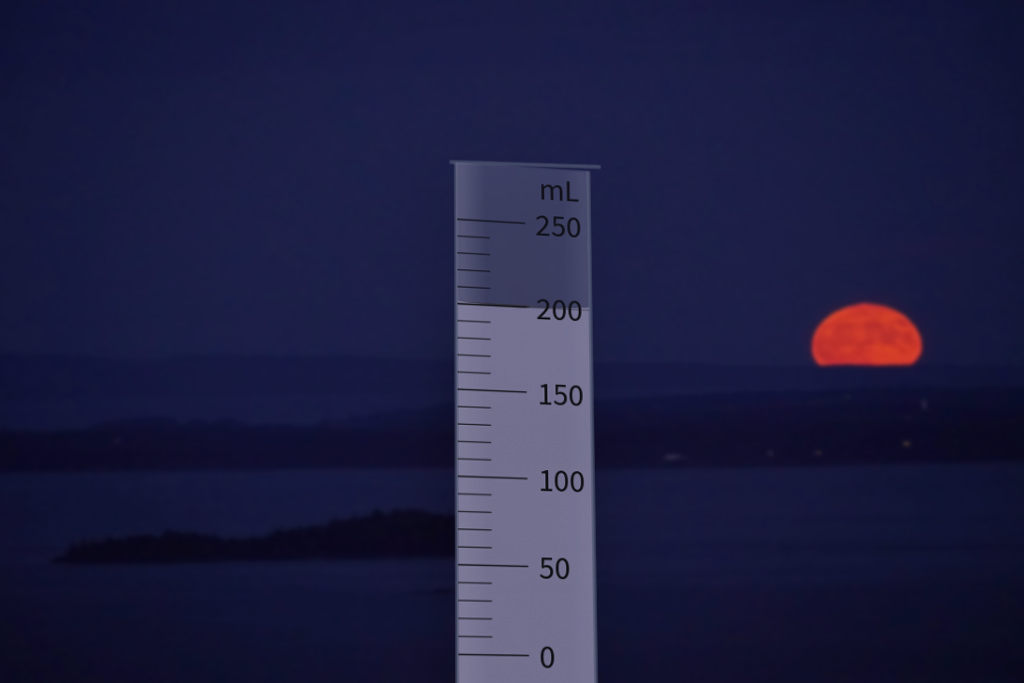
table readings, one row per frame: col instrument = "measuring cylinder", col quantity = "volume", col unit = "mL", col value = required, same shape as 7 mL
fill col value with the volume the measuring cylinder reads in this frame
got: 200 mL
